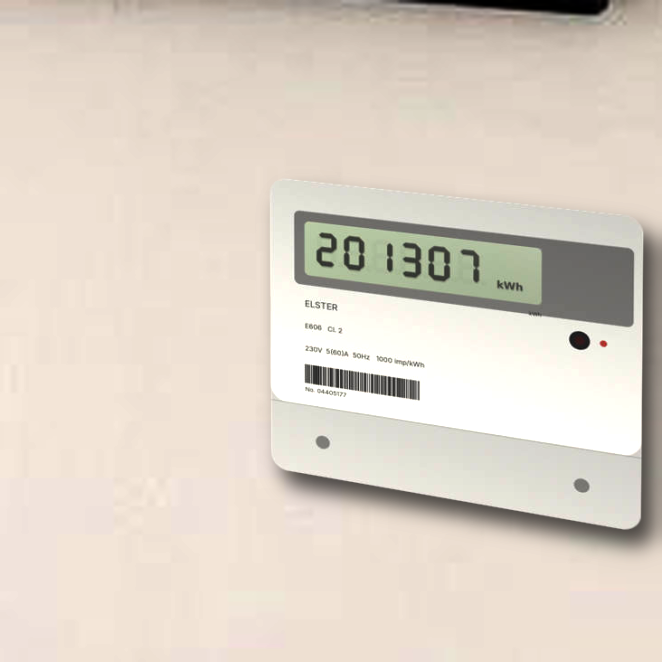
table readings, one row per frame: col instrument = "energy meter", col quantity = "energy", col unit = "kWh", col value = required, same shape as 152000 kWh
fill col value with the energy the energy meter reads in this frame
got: 201307 kWh
